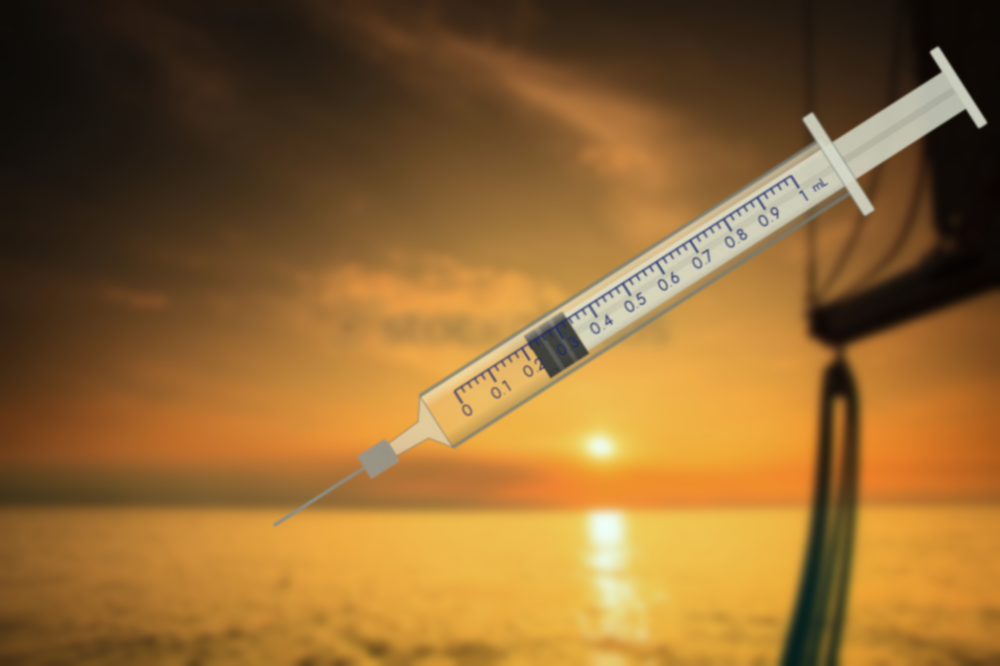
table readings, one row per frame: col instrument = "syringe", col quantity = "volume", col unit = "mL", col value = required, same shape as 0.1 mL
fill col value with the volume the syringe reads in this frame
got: 0.22 mL
